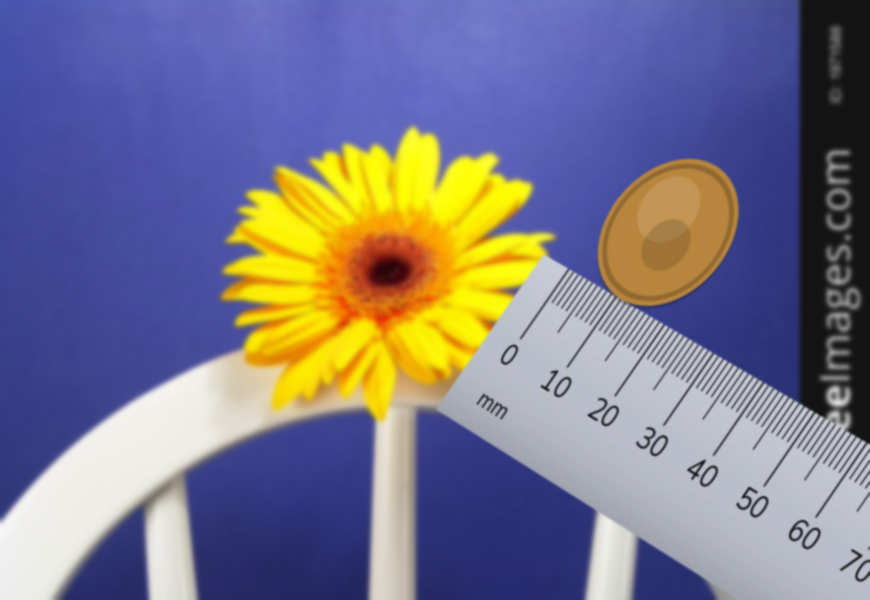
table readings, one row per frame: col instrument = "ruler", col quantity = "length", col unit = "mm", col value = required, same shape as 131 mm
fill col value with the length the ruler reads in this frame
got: 22 mm
